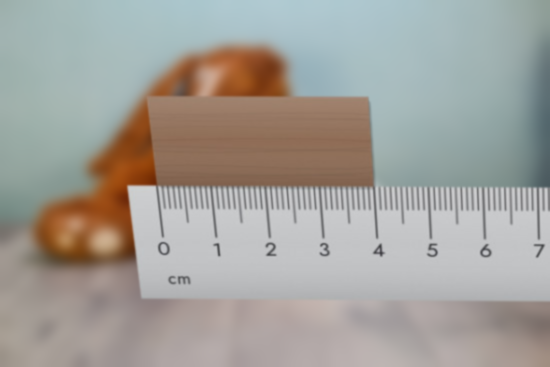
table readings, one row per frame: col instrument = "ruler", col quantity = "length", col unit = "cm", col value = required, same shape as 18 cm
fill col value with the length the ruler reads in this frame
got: 4 cm
